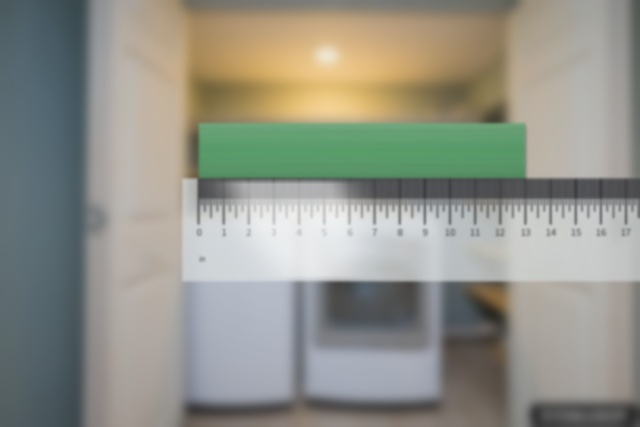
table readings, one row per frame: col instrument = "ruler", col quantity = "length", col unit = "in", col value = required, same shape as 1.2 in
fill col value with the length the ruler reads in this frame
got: 13 in
